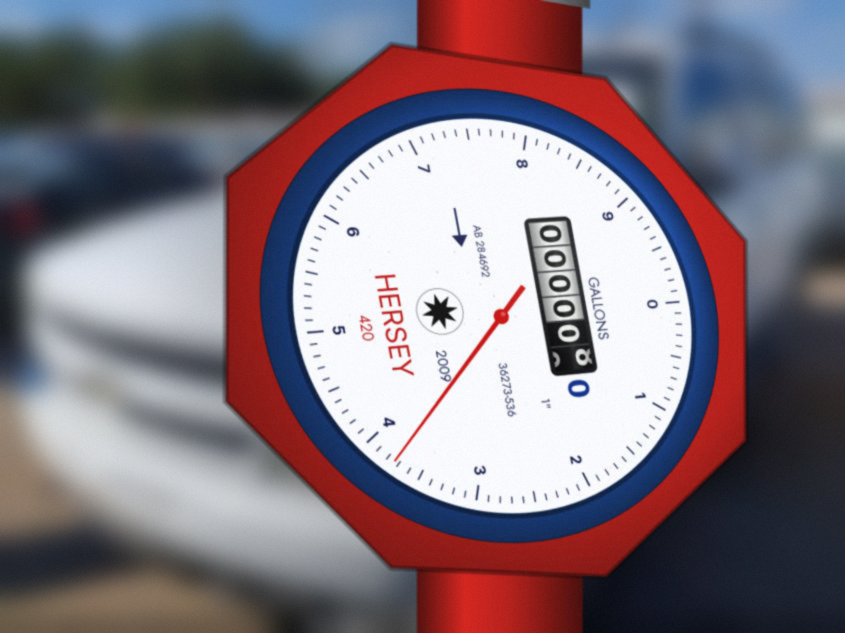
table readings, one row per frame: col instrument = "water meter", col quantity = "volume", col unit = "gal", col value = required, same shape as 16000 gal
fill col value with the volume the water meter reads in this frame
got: 83.7 gal
